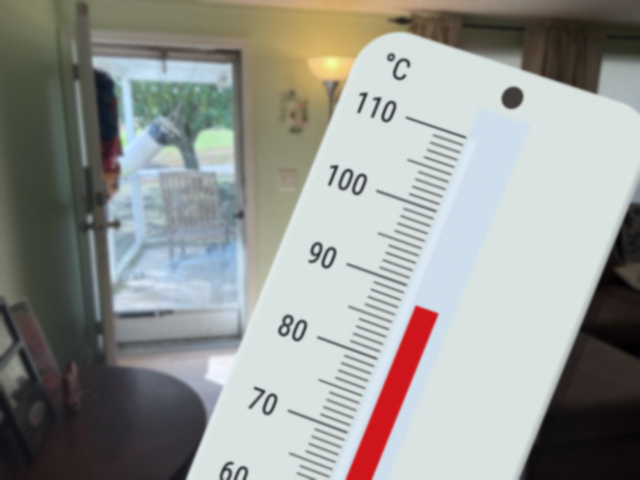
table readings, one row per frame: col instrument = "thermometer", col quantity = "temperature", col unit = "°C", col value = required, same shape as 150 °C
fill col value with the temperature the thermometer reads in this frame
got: 88 °C
